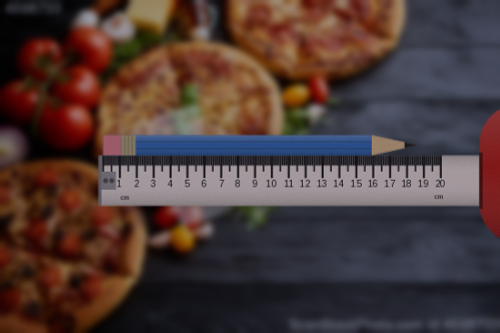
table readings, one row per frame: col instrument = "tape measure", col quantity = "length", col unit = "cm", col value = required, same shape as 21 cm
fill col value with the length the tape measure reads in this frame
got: 18.5 cm
